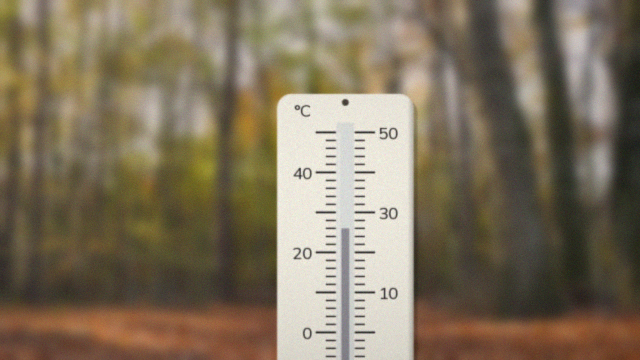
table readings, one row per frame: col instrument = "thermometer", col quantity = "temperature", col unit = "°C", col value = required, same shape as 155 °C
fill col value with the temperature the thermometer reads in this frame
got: 26 °C
